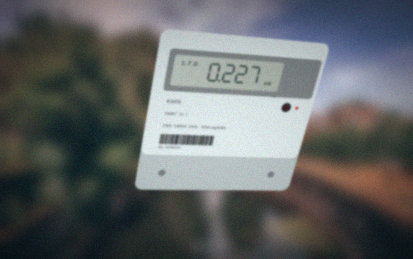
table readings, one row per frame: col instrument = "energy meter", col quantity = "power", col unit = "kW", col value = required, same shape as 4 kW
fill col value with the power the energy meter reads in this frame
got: 0.227 kW
